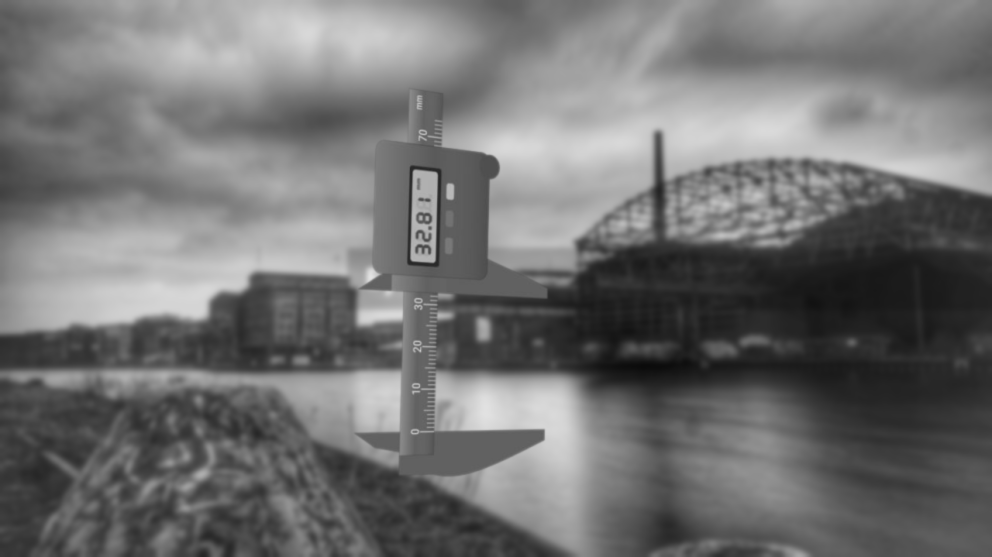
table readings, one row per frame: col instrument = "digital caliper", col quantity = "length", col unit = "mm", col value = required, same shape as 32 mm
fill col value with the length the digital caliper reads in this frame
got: 32.81 mm
